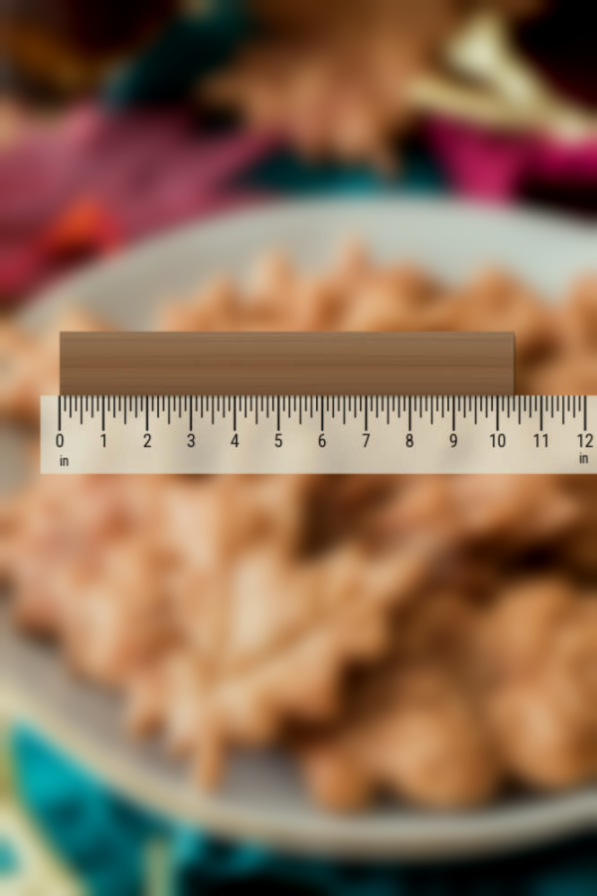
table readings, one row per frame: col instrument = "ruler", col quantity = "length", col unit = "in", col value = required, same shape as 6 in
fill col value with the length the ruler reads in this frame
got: 10.375 in
